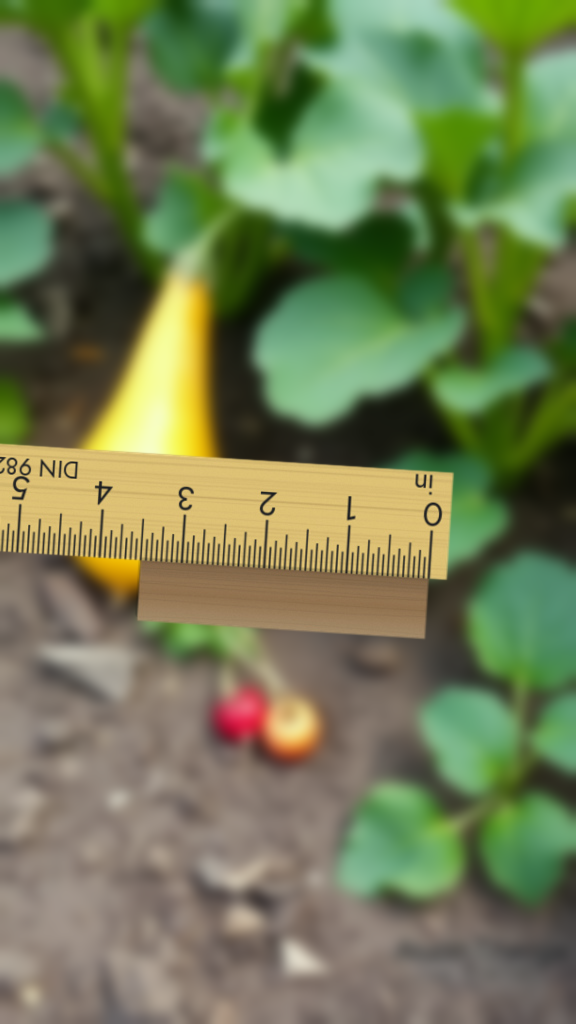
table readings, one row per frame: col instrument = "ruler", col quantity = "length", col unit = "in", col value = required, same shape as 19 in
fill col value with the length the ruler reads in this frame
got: 3.5 in
